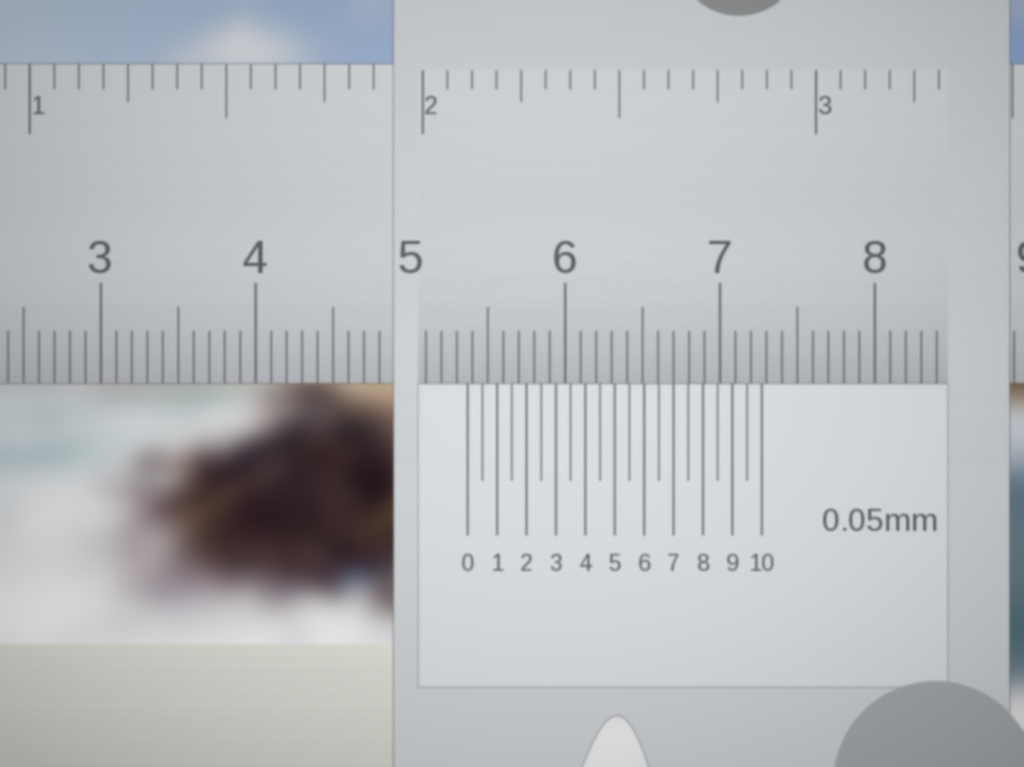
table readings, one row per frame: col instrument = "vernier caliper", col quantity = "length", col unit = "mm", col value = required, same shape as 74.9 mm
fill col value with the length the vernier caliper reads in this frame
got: 53.7 mm
